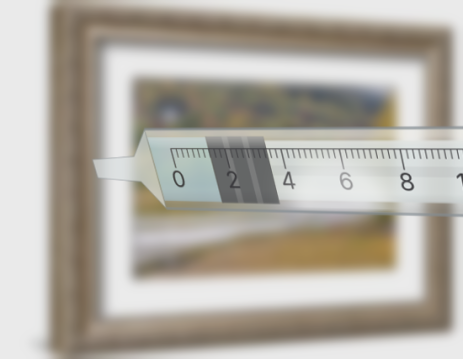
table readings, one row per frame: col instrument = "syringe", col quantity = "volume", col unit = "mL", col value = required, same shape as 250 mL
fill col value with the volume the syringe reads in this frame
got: 1.4 mL
